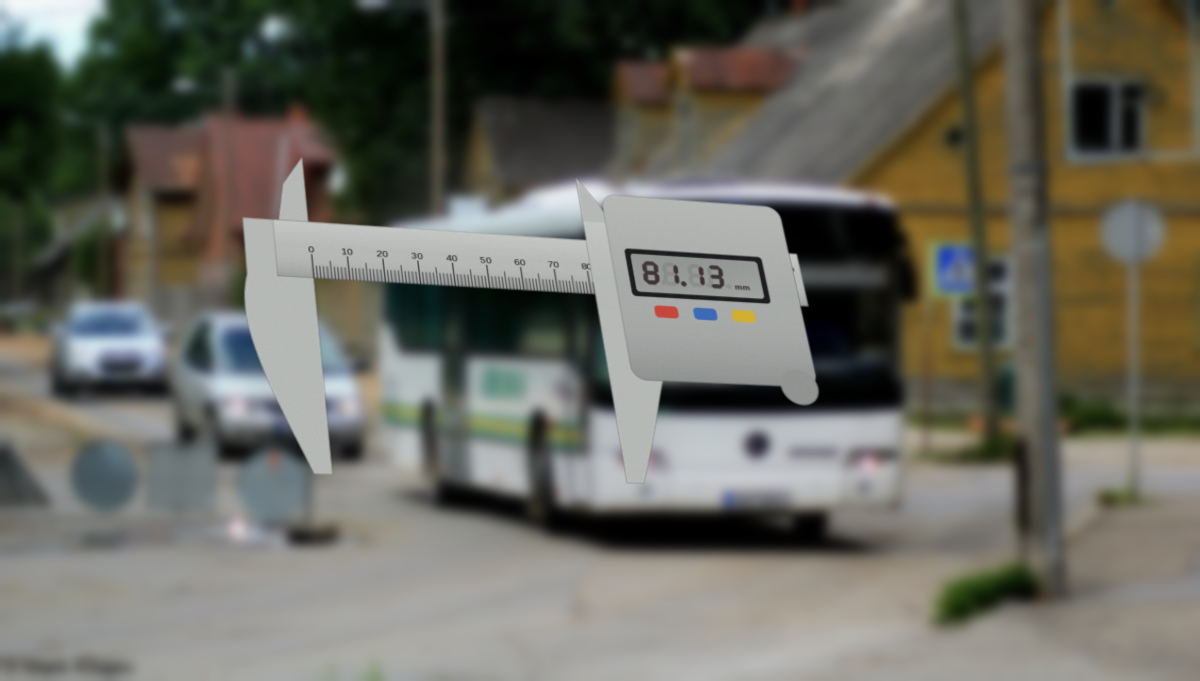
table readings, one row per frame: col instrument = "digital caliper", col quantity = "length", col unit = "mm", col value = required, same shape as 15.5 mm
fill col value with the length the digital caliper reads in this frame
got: 81.13 mm
